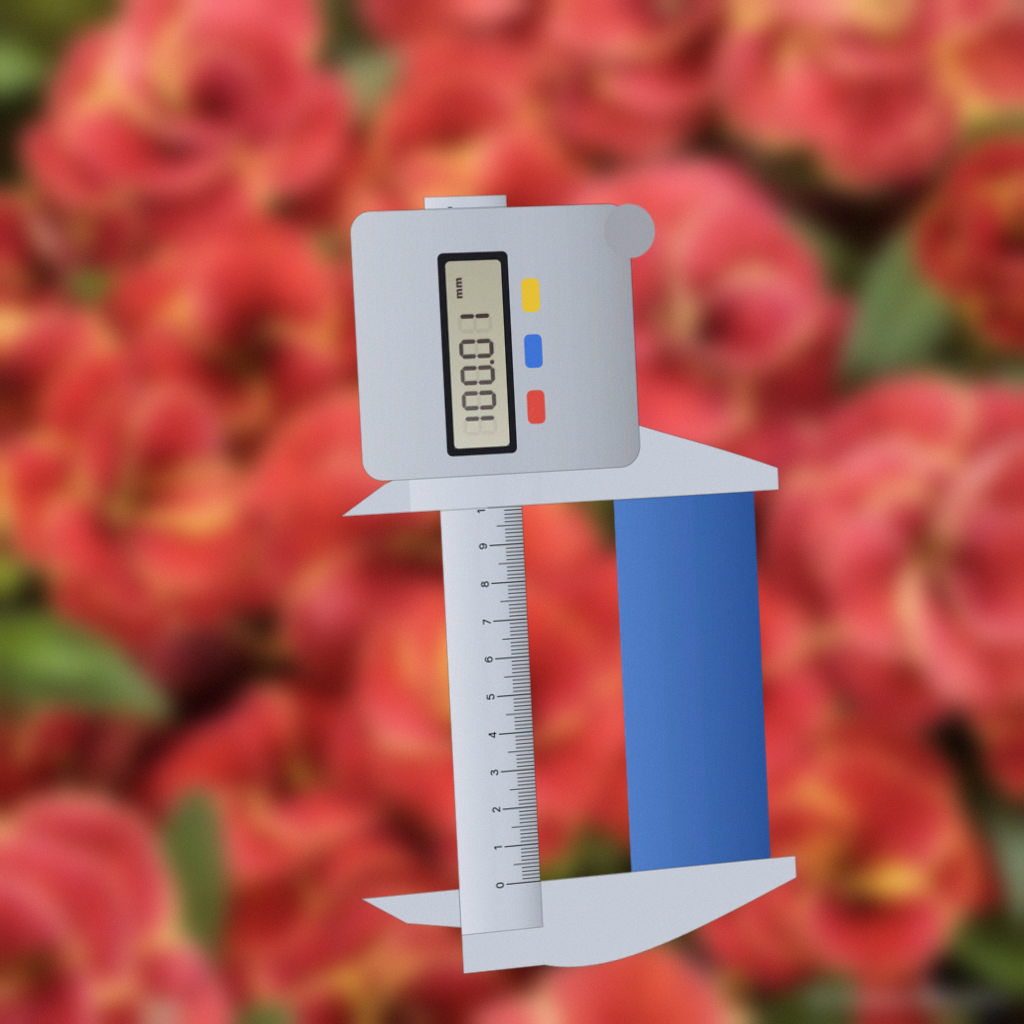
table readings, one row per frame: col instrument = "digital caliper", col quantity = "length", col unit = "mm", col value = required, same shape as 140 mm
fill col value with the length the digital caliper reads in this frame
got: 100.01 mm
